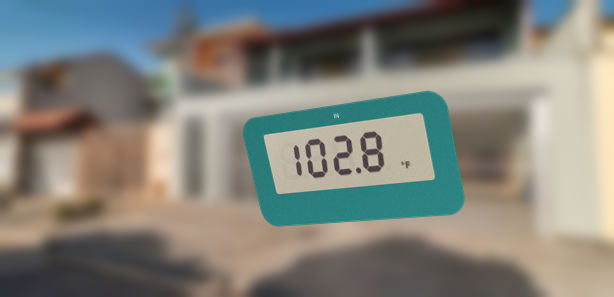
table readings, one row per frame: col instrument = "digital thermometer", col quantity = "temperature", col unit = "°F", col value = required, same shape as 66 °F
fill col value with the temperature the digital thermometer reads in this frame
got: 102.8 °F
